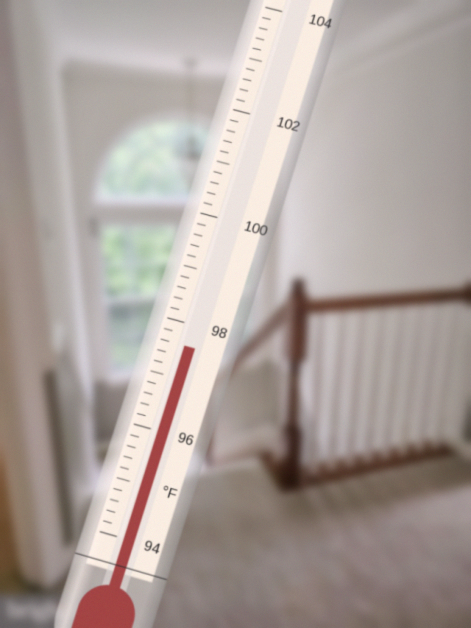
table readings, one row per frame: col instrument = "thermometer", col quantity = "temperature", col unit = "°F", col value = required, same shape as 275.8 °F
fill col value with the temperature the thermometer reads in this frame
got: 97.6 °F
